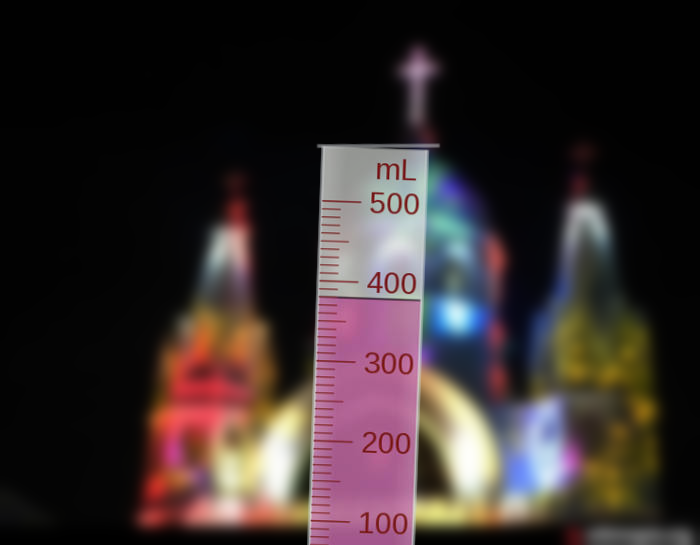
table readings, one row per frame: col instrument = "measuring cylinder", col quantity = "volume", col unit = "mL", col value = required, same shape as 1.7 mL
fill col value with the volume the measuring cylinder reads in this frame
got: 380 mL
